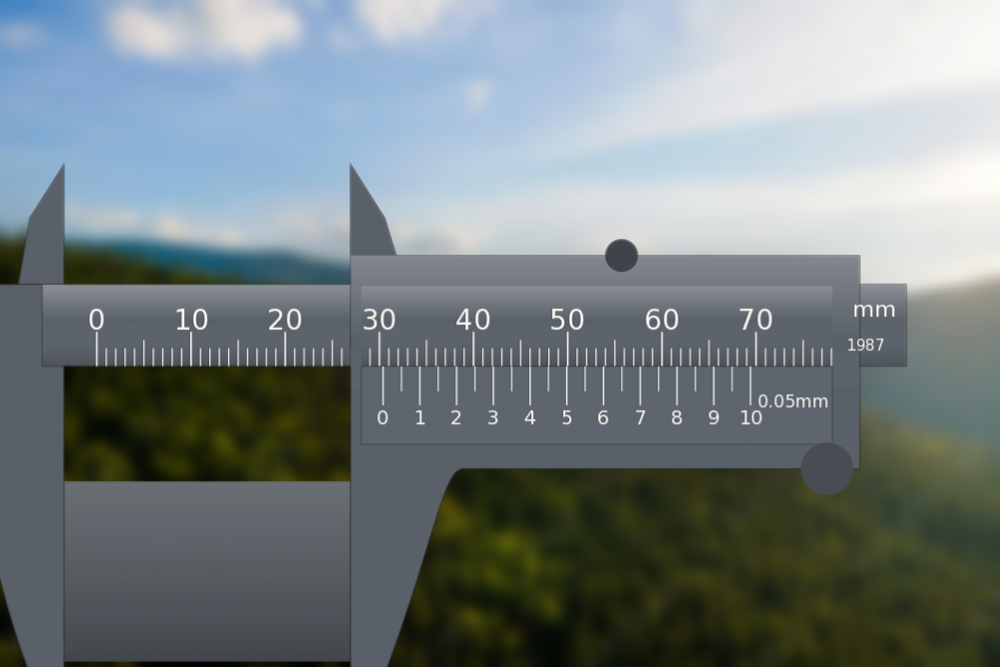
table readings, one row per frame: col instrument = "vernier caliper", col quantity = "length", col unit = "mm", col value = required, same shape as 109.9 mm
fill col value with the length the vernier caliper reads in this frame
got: 30.4 mm
